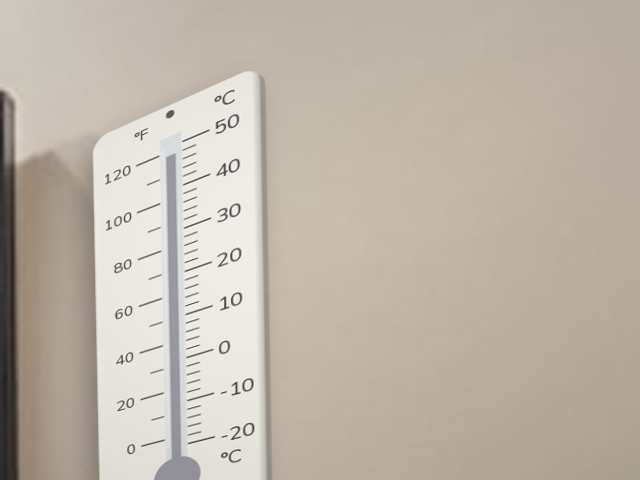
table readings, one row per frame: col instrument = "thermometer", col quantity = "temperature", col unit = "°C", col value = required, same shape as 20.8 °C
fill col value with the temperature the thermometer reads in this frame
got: 48 °C
